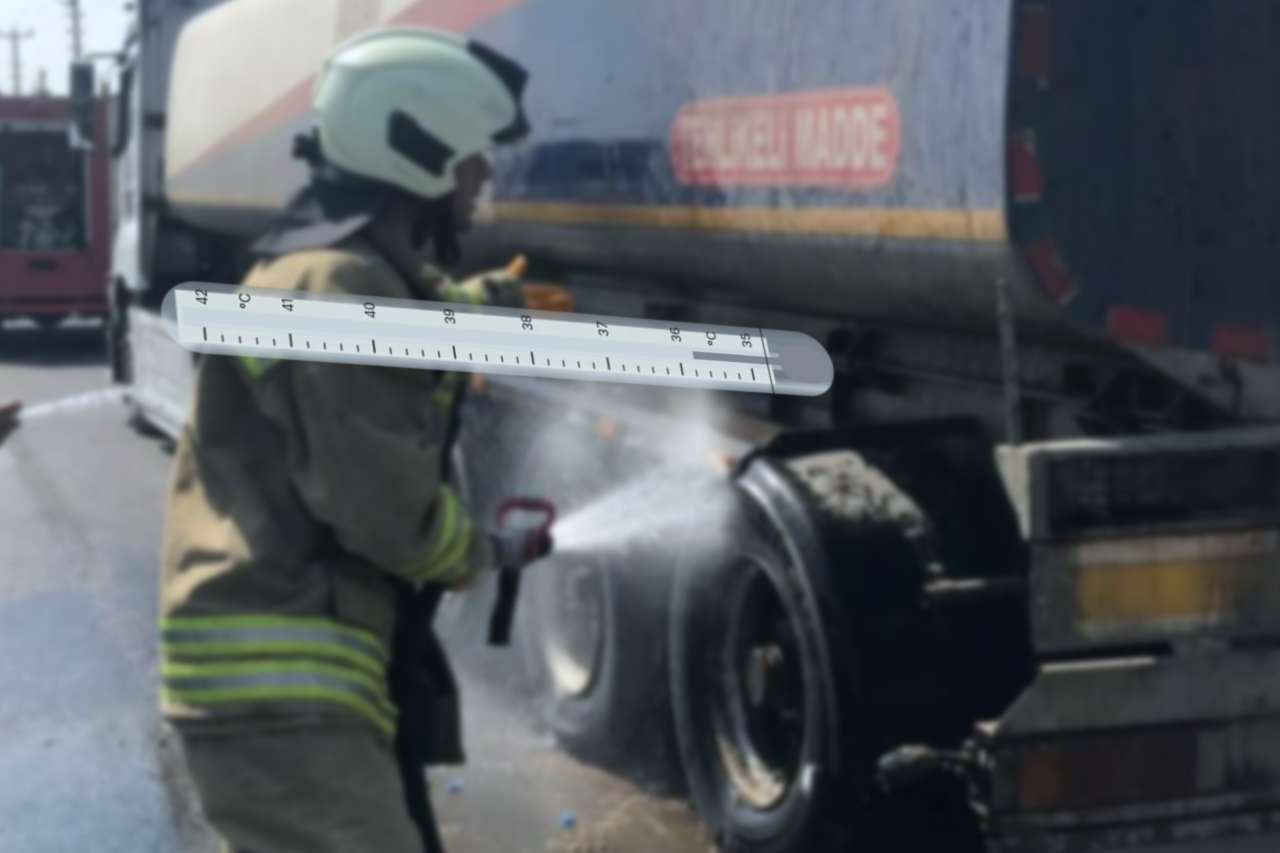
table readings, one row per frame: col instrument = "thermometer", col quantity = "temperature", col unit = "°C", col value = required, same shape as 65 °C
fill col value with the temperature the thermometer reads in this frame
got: 35.8 °C
